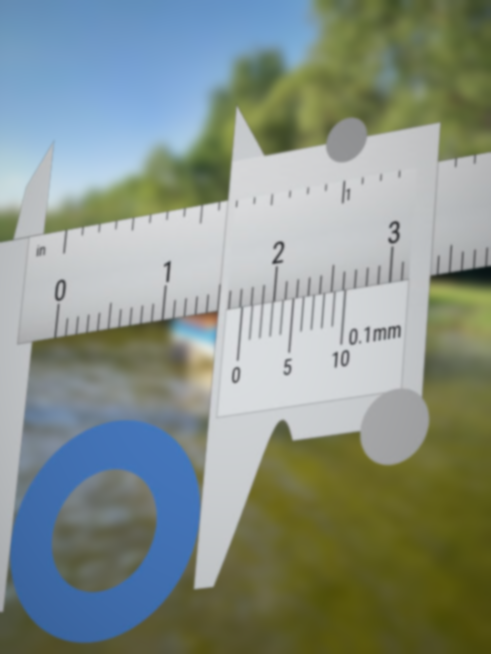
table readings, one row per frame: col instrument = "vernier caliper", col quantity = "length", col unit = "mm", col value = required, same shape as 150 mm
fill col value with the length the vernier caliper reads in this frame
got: 17.2 mm
